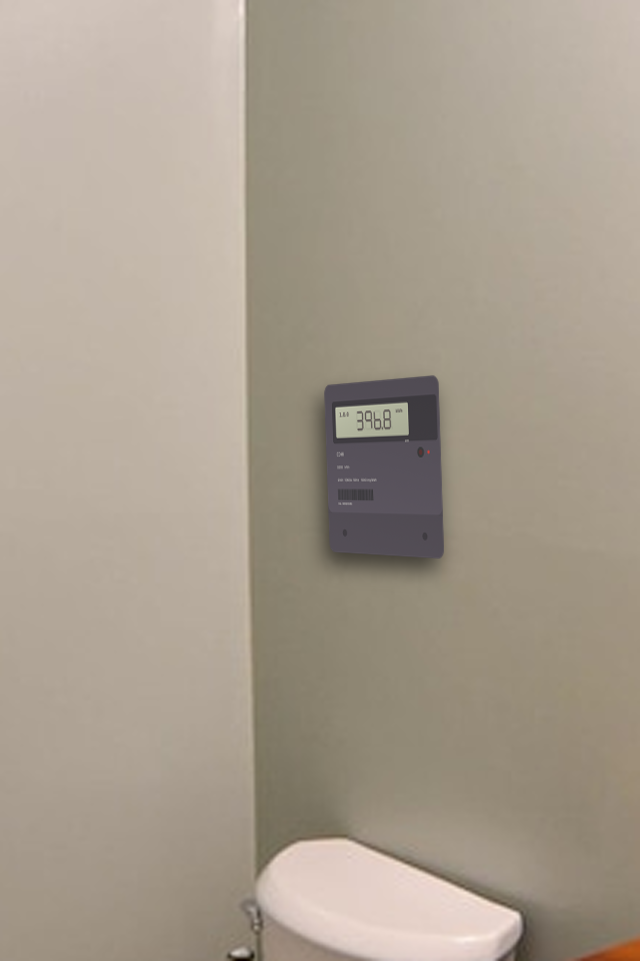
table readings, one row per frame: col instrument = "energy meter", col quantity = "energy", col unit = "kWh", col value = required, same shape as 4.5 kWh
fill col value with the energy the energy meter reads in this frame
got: 396.8 kWh
